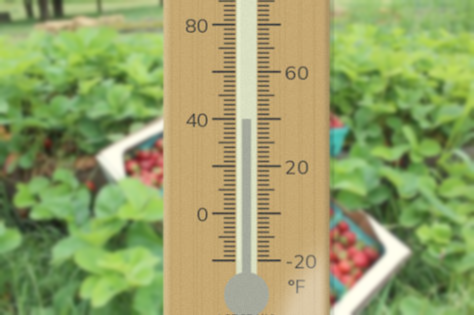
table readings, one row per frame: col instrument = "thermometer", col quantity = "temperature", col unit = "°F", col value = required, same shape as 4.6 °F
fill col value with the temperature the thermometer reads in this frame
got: 40 °F
